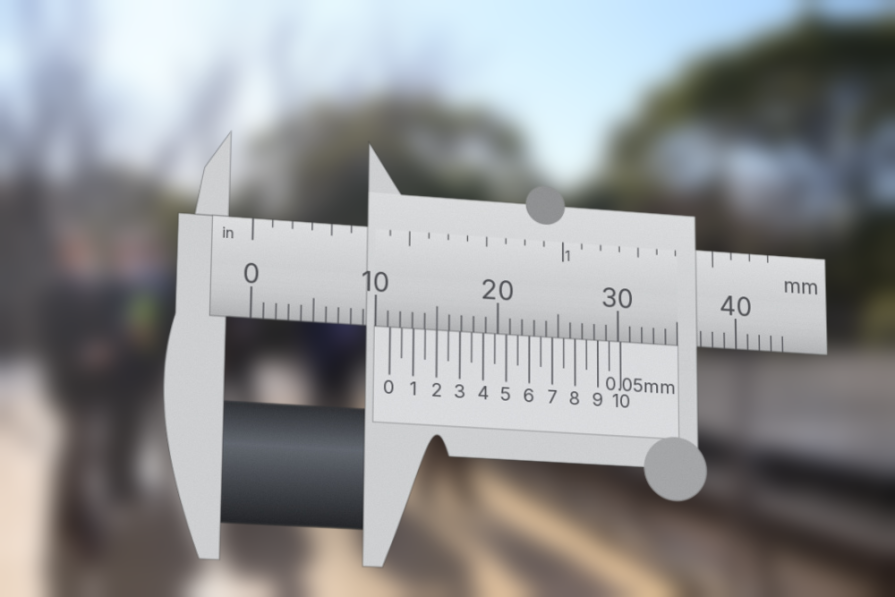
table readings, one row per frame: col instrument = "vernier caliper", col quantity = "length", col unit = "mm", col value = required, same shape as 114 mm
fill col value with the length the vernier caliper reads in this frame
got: 11.2 mm
